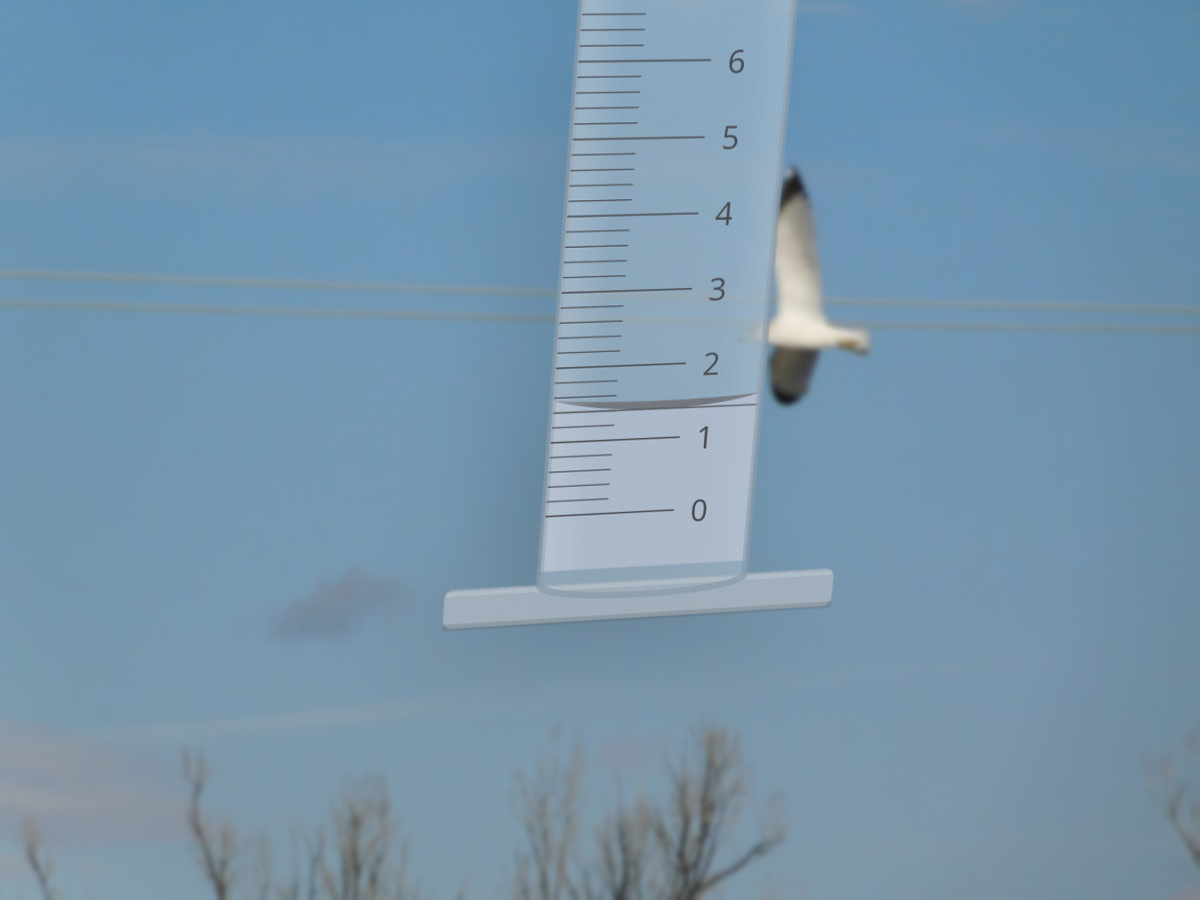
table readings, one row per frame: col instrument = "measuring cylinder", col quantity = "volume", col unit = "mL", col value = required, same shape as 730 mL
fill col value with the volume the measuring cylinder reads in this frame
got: 1.4 mL
